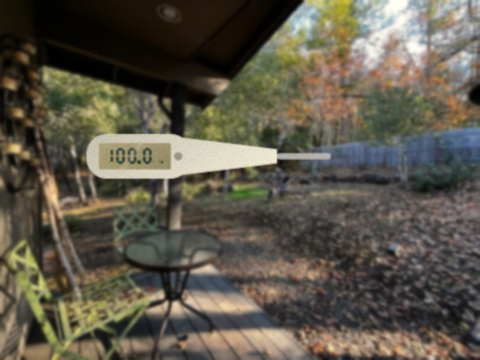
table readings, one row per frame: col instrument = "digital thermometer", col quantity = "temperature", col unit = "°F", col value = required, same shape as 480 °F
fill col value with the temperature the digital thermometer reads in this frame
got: 100.0 °F
